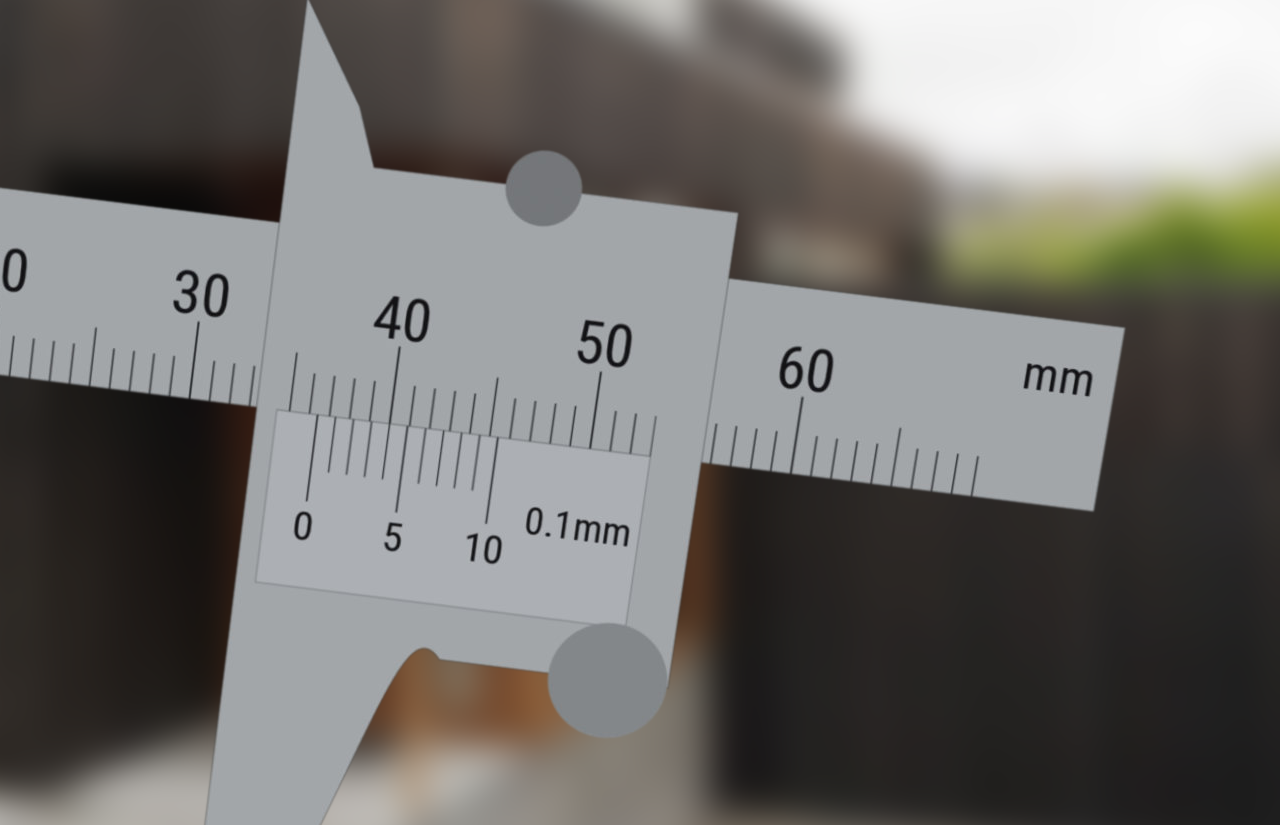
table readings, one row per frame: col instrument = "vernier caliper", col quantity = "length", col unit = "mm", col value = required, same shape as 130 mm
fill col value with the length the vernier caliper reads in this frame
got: 36.4 mm
